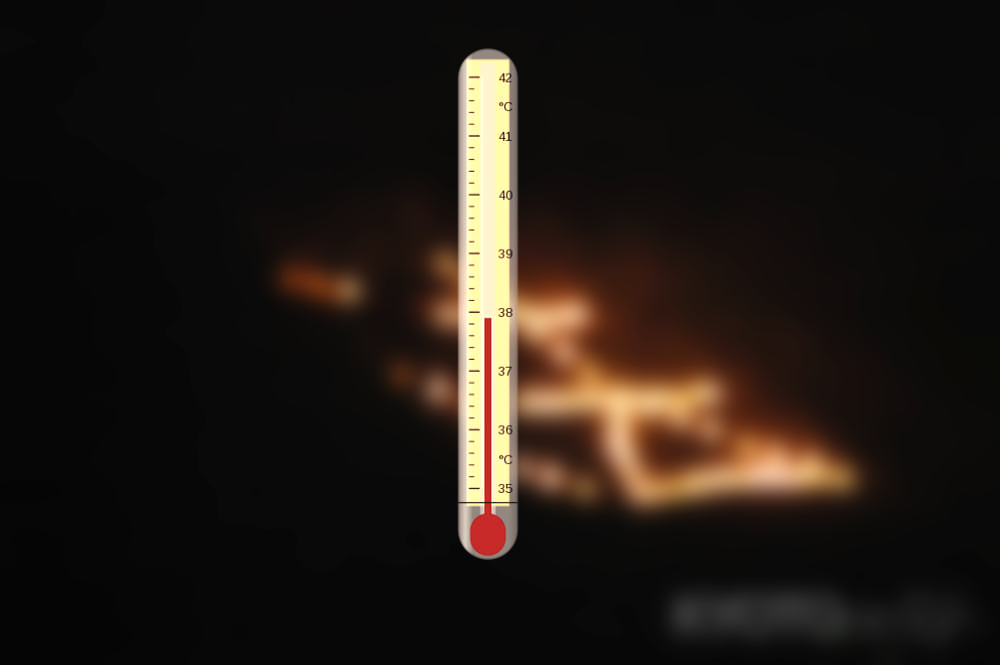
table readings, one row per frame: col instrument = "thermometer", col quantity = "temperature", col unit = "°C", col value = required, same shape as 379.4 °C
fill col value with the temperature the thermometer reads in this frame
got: 37.9 °C
